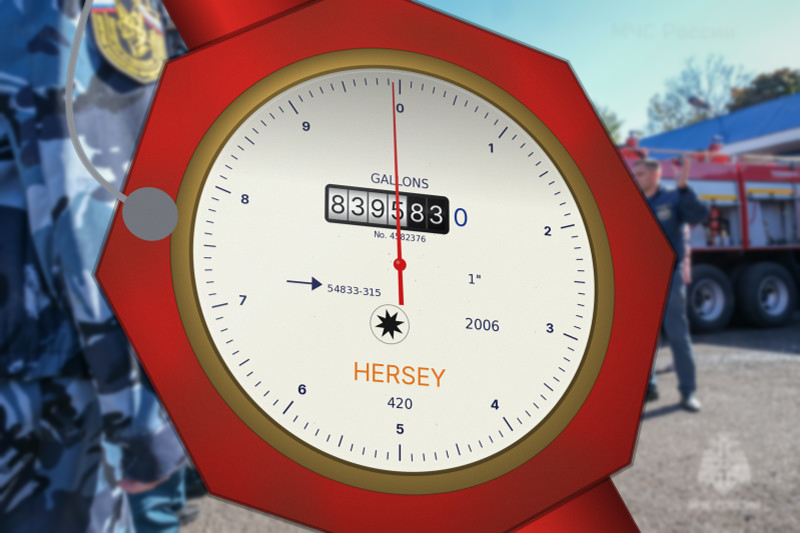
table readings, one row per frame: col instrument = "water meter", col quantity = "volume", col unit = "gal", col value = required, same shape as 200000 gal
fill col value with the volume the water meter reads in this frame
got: 8395829.9 gal
